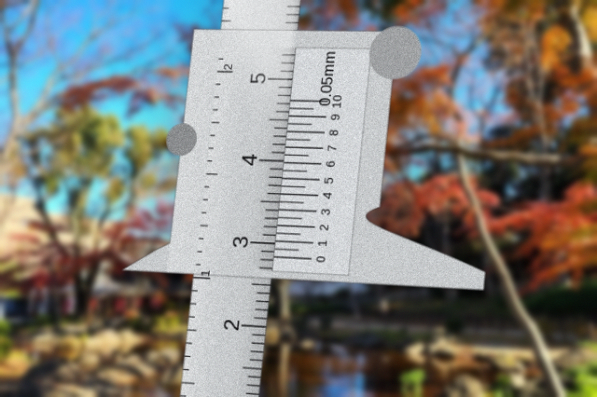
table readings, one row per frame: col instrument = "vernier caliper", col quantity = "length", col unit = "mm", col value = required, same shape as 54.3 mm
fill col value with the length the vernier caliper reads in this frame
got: 28.4 mm
